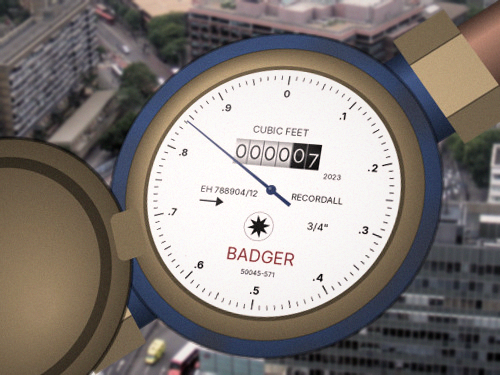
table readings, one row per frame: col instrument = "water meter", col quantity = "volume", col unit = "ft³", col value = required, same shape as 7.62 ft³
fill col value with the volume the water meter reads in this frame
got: 6.84 ft³
